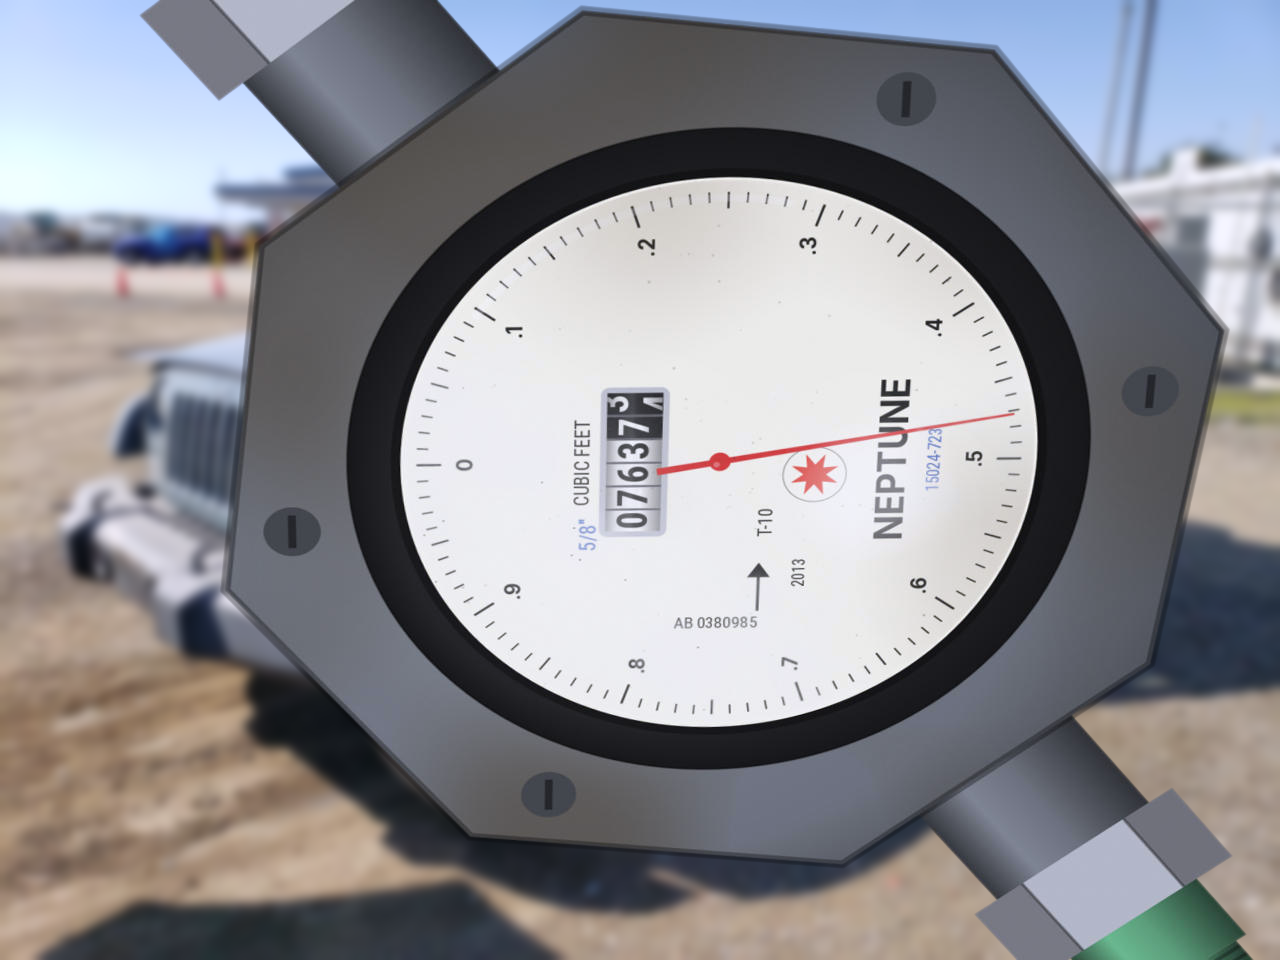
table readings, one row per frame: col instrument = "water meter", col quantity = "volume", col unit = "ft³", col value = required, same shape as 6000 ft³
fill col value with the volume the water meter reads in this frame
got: 76373.47 ft³
